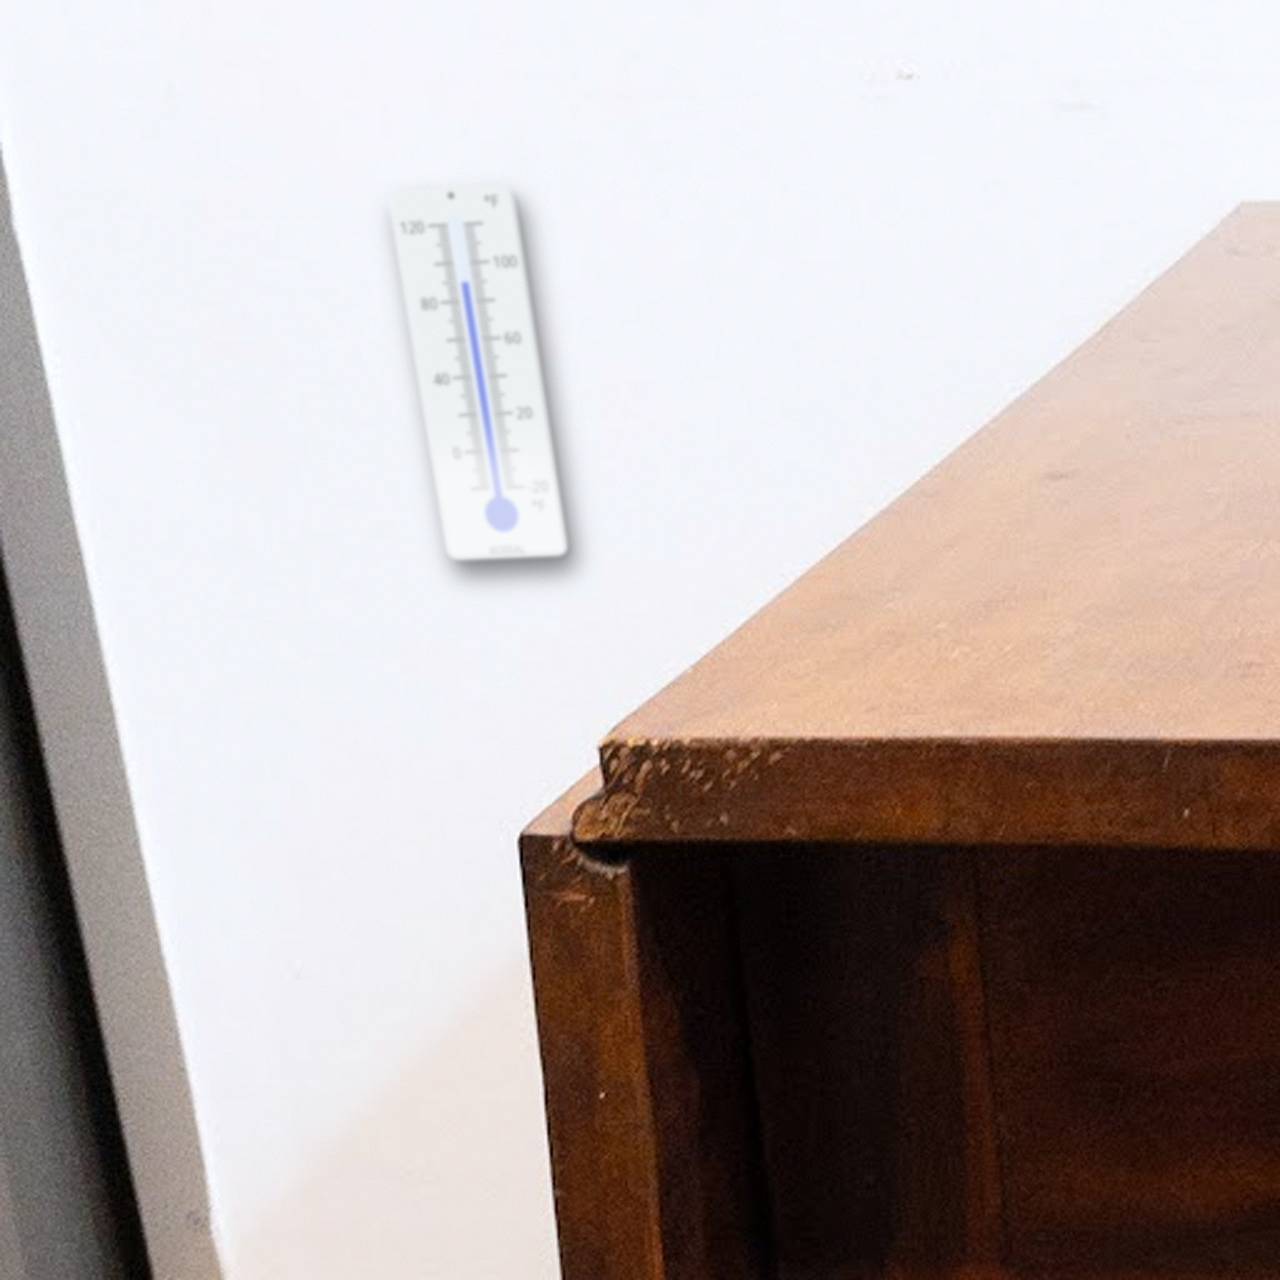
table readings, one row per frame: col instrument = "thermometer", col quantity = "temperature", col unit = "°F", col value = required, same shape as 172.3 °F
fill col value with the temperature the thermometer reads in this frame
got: 90 °F
